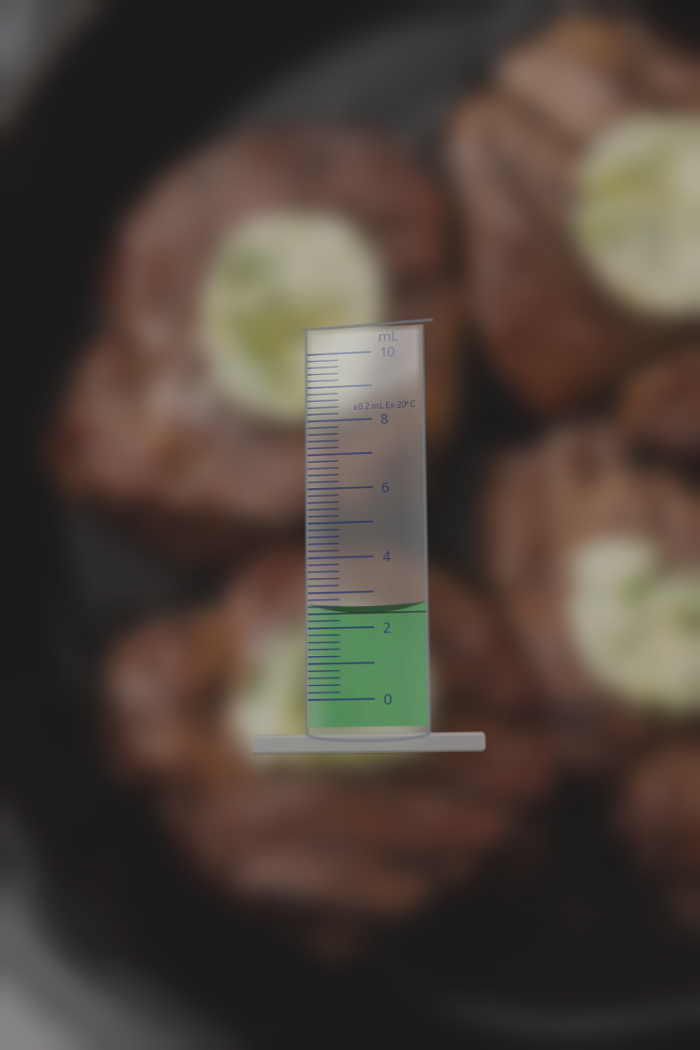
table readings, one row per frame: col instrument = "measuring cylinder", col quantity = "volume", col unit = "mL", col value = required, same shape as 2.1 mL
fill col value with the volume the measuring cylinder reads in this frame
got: 2.4 mL
